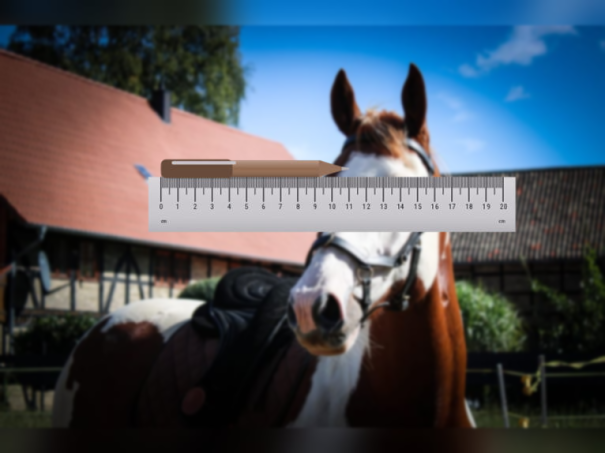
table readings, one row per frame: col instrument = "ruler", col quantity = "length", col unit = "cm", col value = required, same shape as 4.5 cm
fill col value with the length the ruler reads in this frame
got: 11 cm
